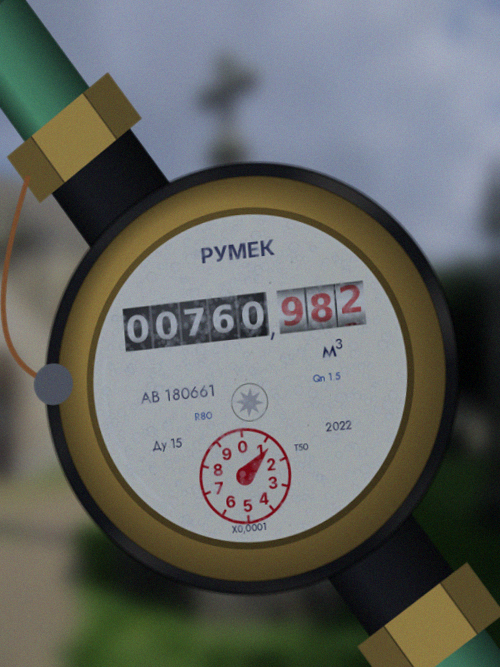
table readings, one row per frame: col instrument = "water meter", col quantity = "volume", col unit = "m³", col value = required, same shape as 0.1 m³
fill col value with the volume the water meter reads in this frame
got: 760.9821 m³
